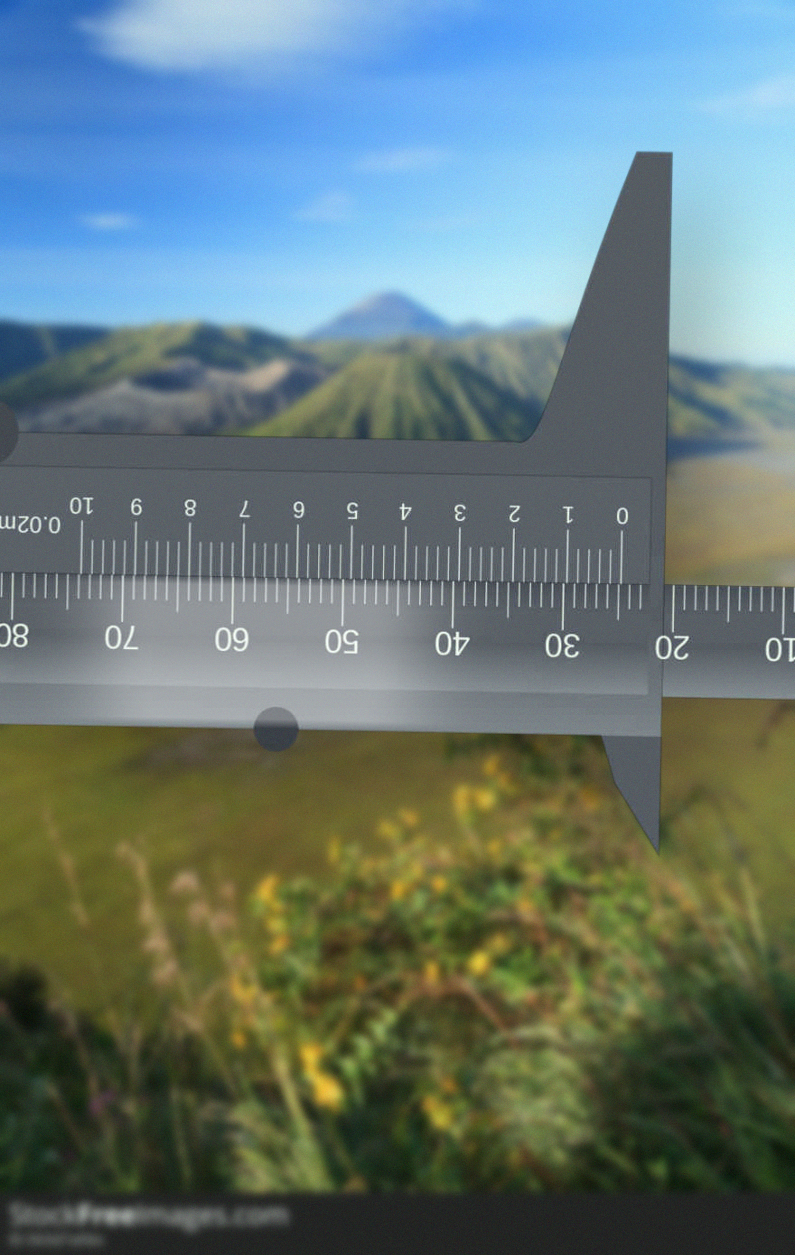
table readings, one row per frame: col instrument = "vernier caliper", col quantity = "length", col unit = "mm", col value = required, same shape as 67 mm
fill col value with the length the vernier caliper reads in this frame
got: 24.8 mm
